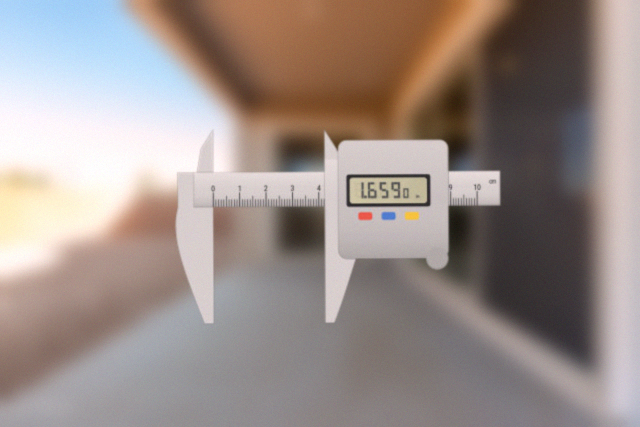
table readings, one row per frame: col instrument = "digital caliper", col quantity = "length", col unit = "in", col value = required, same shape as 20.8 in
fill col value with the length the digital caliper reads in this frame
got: 1.6590 in
